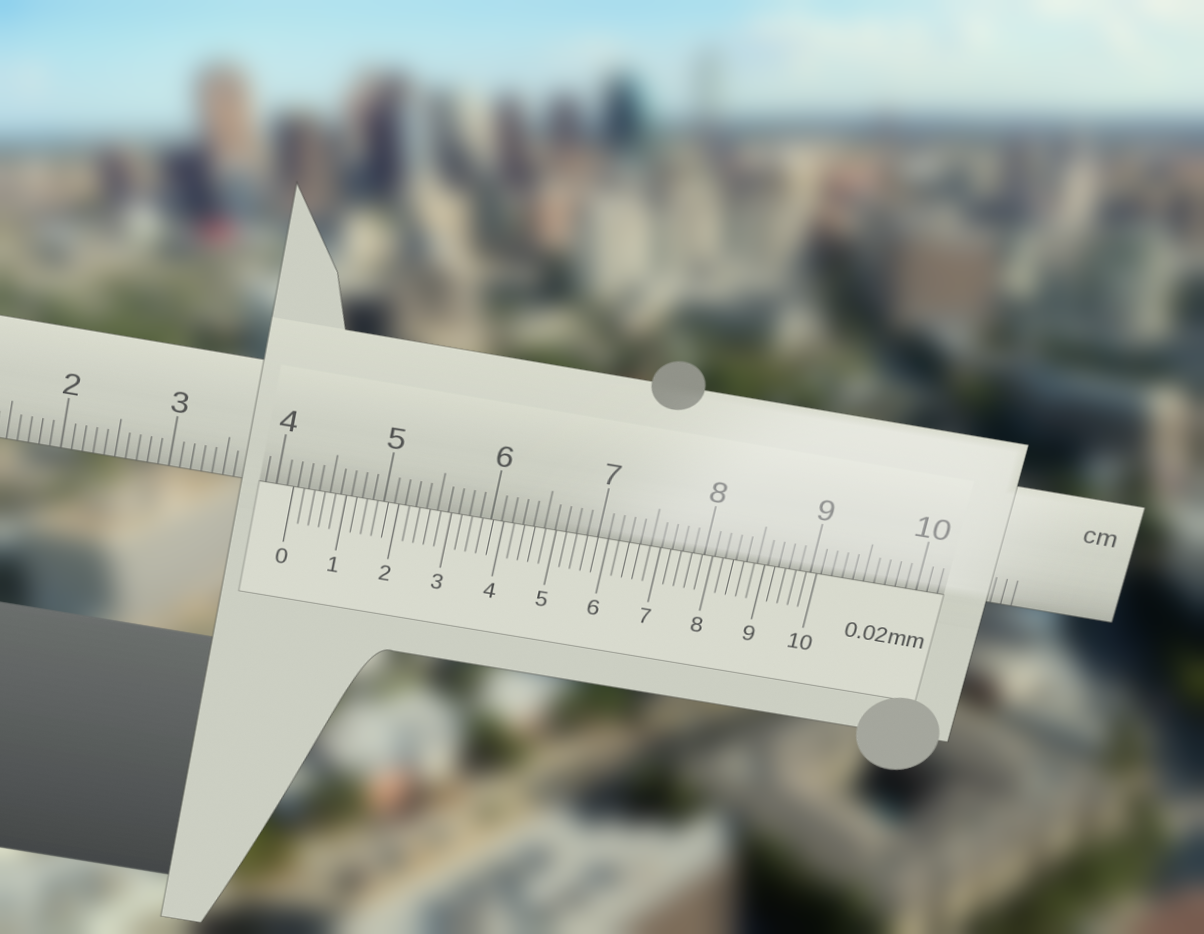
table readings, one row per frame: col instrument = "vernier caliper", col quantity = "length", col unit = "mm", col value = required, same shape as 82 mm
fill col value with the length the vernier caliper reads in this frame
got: 41.6 mm
